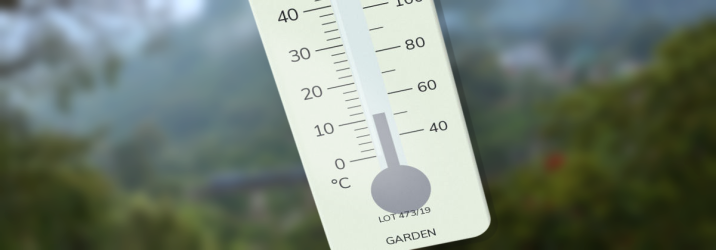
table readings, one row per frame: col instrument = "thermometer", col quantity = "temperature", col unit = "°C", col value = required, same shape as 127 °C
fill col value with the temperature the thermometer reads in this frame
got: 11 °C
